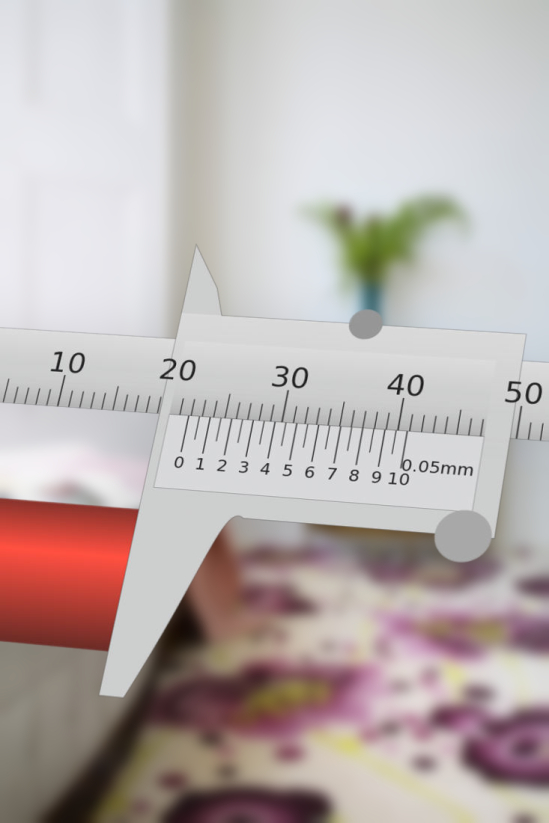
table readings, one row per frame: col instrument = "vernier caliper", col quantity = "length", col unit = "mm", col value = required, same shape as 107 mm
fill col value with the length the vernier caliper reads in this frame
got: 21.8 mm
